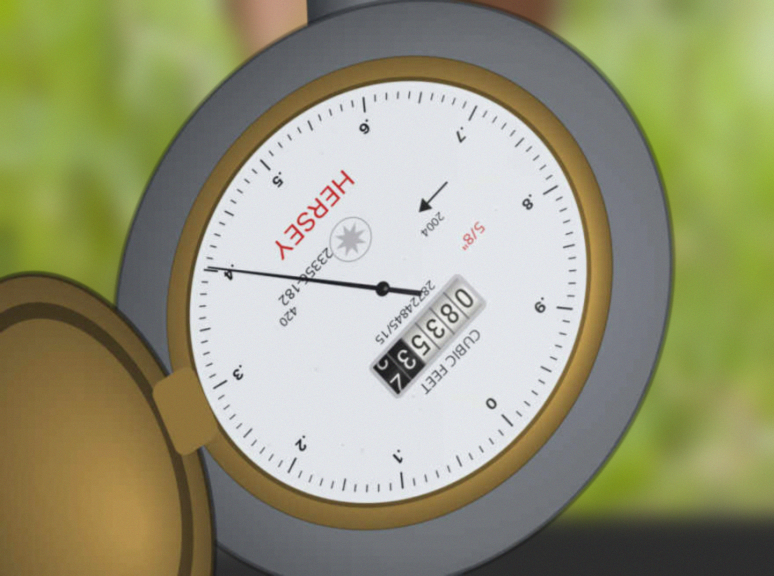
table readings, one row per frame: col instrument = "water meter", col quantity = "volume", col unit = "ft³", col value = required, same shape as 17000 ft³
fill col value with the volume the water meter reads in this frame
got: 83532.40 ft³
